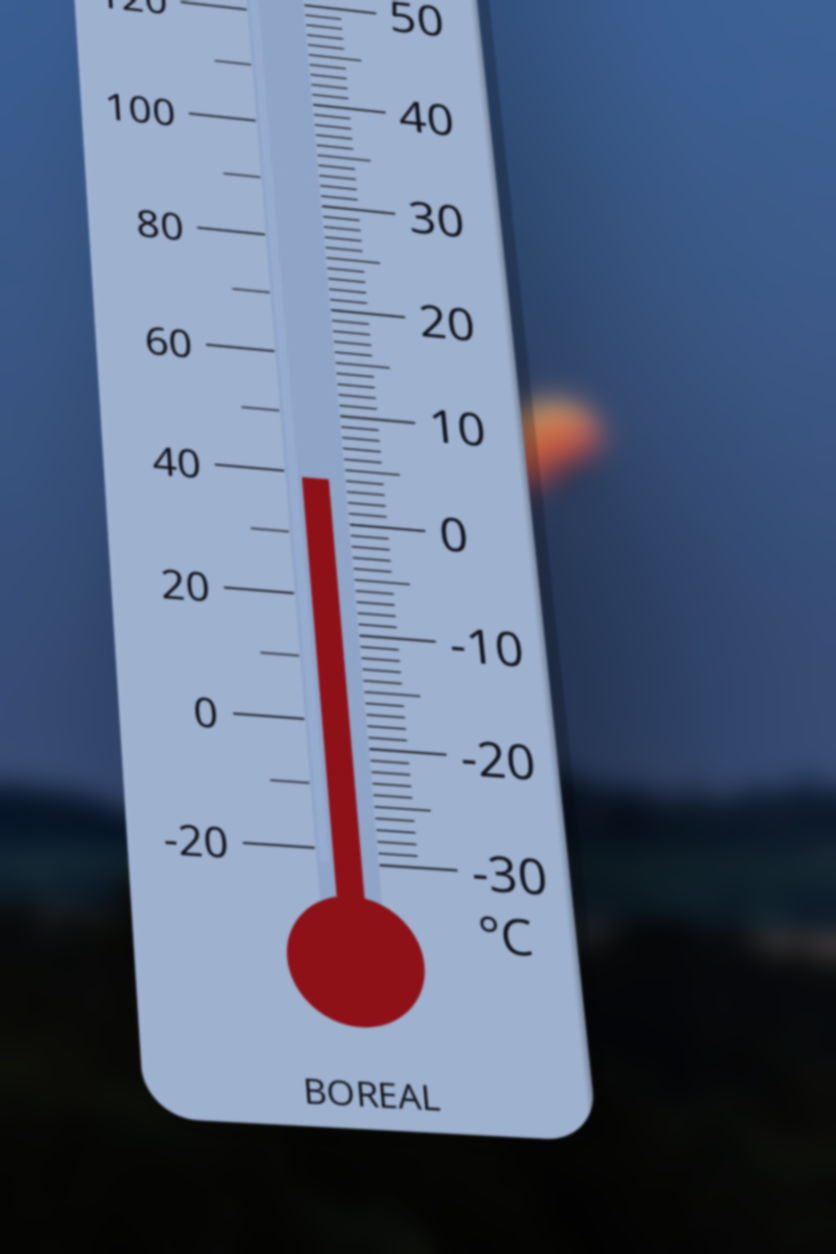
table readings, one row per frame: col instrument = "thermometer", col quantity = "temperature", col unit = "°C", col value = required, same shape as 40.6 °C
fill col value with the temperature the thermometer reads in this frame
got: 4 °C
